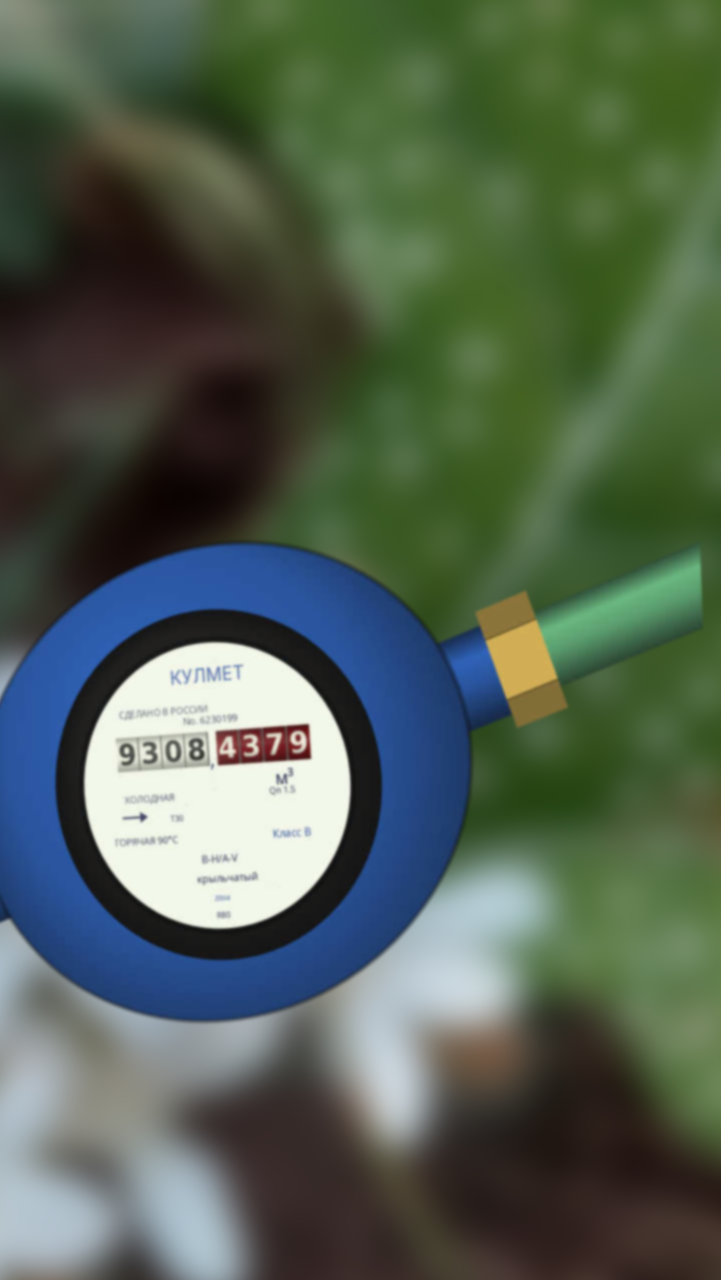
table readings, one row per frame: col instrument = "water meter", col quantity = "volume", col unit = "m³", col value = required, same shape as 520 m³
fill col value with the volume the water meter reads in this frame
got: 9308.4379 m³
